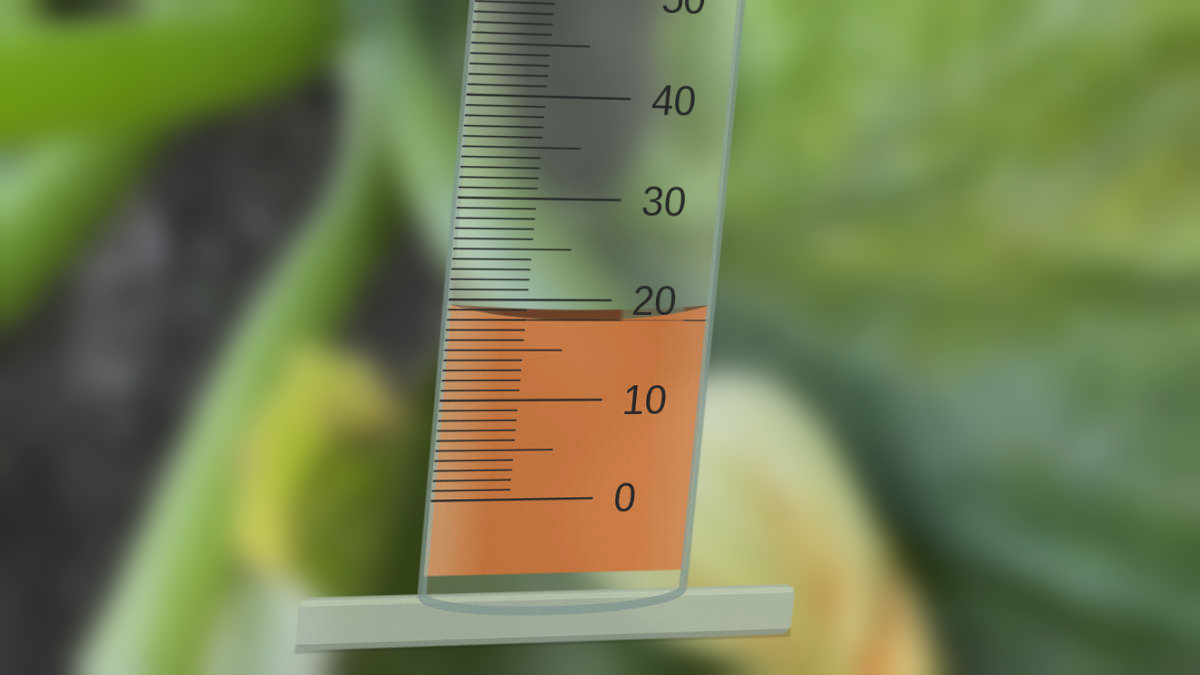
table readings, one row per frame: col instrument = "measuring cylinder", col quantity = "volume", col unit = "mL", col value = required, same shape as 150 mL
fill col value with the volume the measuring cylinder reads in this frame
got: 18 mL
